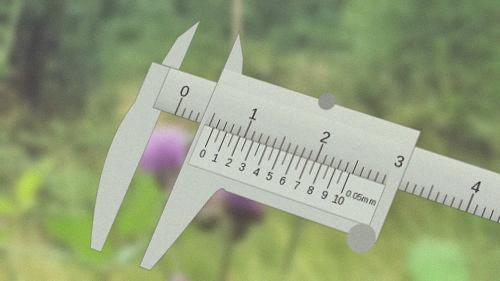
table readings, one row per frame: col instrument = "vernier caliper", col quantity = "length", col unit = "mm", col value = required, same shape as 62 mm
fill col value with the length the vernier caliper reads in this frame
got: 5.6 mm
